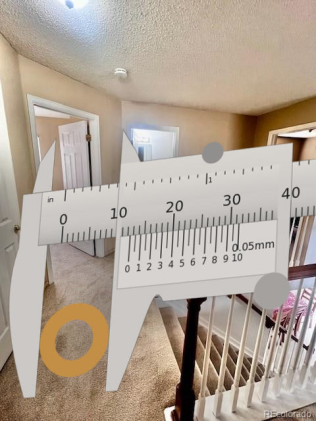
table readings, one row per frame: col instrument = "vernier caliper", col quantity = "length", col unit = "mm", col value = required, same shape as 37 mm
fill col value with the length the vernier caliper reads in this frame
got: 12.4 mm
